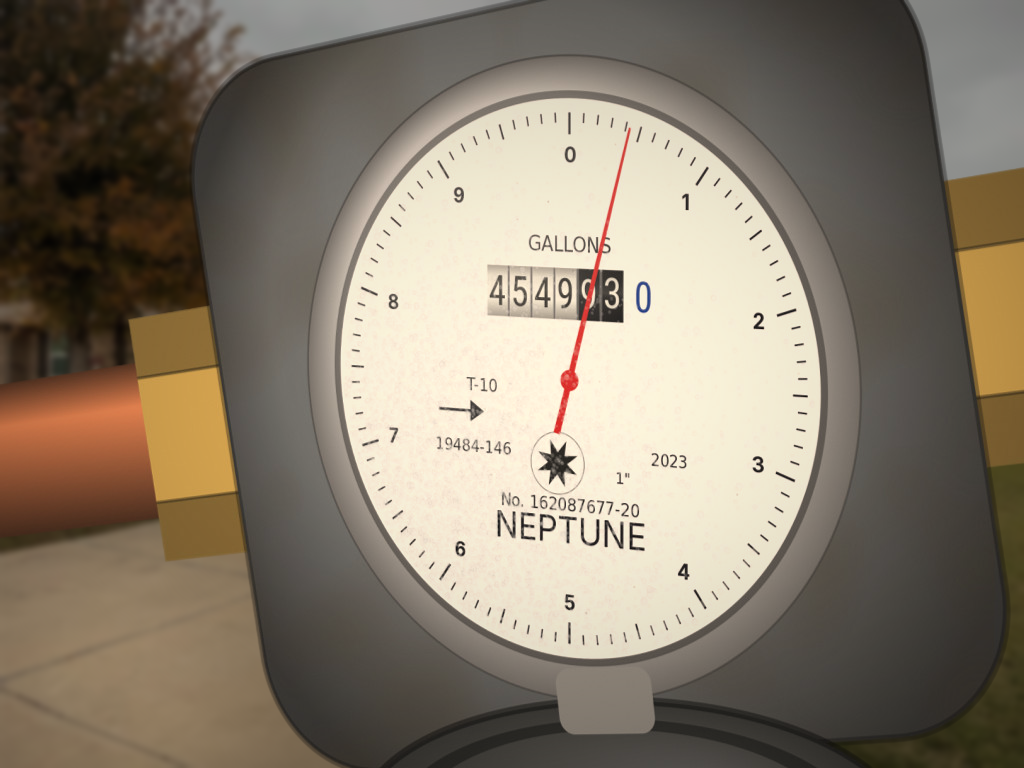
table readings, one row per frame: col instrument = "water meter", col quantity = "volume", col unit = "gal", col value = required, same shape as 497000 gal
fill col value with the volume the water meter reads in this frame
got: 4549930.4 gal
